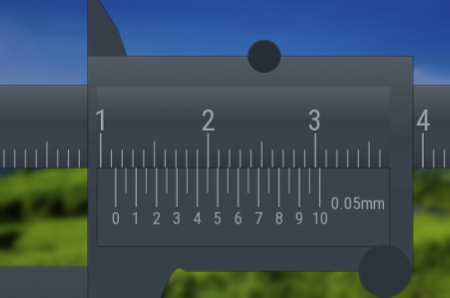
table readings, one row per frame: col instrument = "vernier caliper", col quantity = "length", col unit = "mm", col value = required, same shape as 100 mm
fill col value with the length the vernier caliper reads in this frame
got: 11.4 mm
